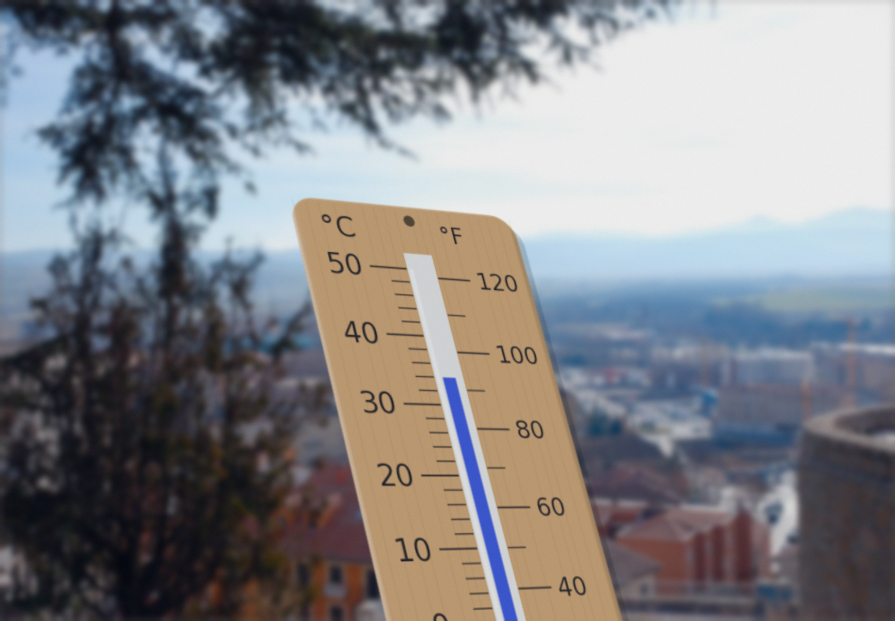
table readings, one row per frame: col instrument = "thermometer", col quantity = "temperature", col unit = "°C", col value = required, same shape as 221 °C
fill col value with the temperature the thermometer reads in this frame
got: 34 °C
